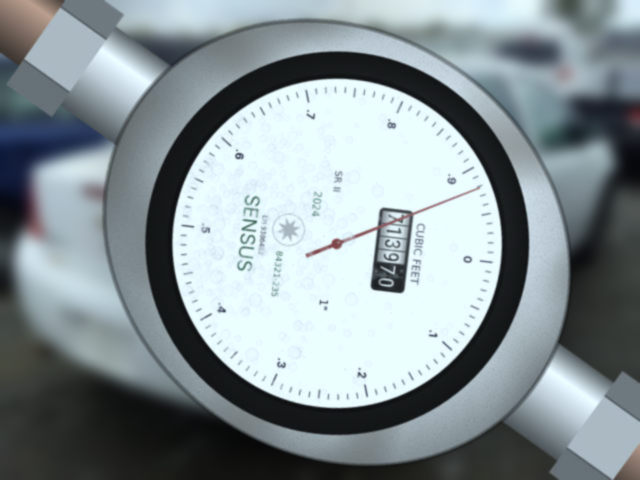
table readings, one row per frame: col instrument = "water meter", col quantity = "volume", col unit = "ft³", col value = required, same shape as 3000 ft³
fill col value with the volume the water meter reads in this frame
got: 713969.92 ft³
